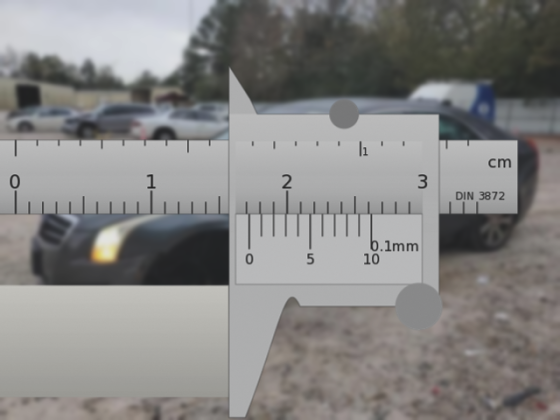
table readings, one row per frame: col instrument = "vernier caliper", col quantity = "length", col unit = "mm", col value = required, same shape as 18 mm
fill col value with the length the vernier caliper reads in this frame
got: 17.2 mm
